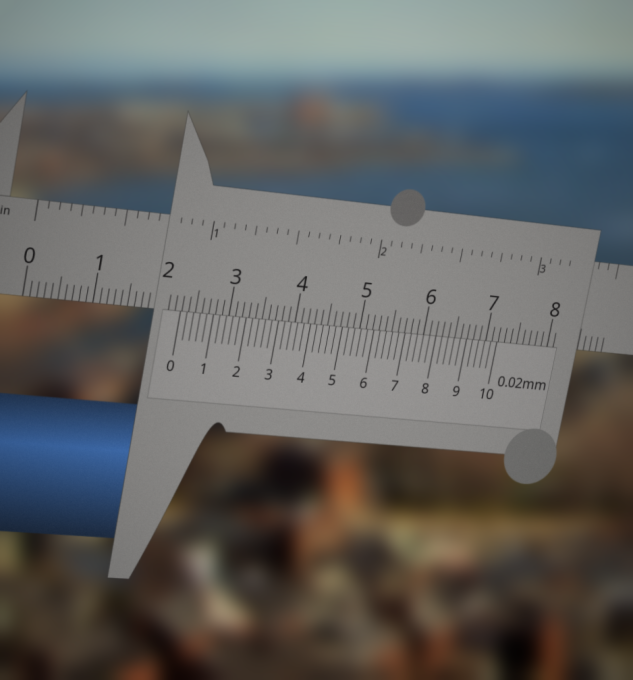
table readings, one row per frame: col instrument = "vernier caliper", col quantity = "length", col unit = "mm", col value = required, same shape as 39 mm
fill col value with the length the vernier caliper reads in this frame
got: 22.8 mm
